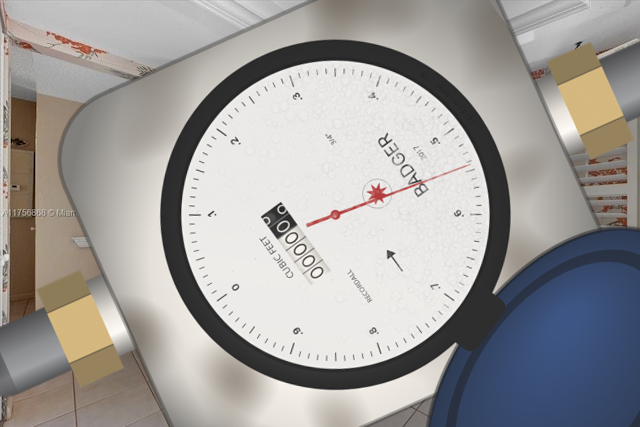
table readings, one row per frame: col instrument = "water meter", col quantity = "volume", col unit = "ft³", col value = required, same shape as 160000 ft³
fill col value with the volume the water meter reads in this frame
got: 8.54 ft³
